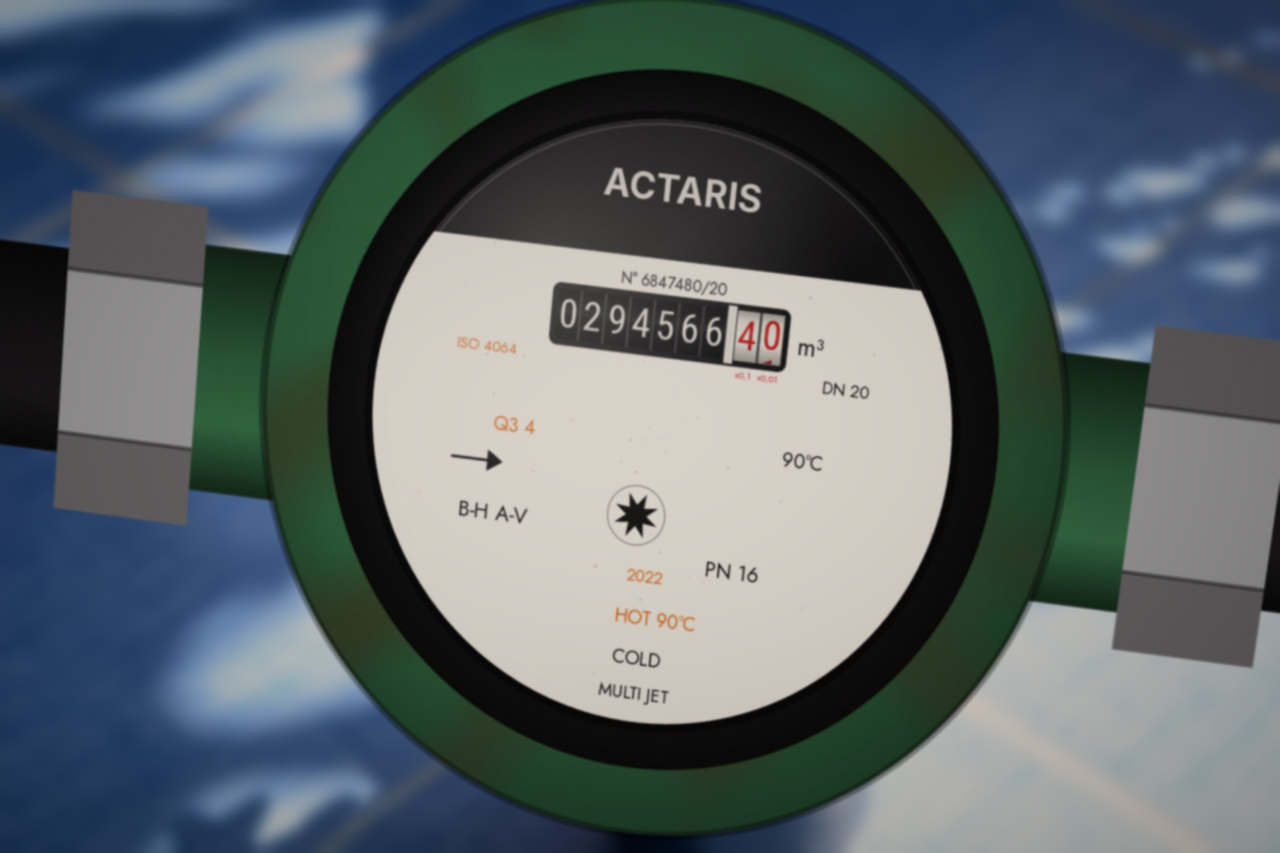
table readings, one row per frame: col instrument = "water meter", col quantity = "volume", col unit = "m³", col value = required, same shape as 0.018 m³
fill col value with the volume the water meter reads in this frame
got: 294566.40 m³
